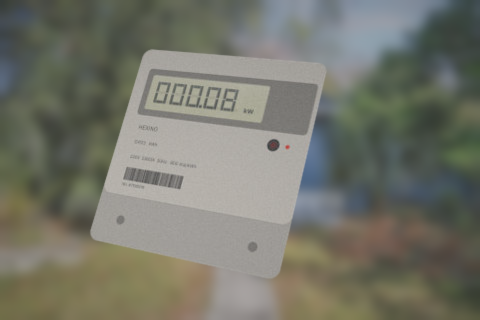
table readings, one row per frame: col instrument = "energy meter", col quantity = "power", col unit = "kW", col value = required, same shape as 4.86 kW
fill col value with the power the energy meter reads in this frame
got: 0.08 kW
